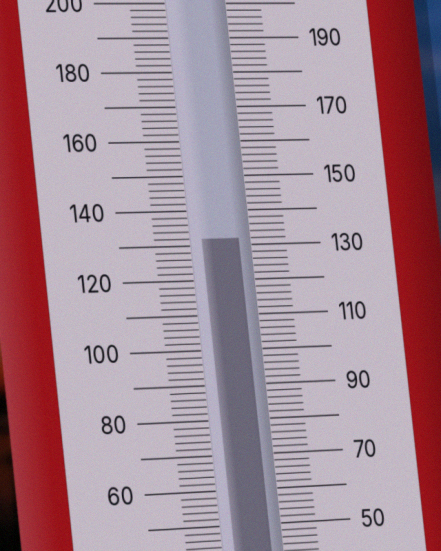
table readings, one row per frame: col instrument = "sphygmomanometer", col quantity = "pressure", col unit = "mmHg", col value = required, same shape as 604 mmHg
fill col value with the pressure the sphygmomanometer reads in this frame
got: 132 mmHg
